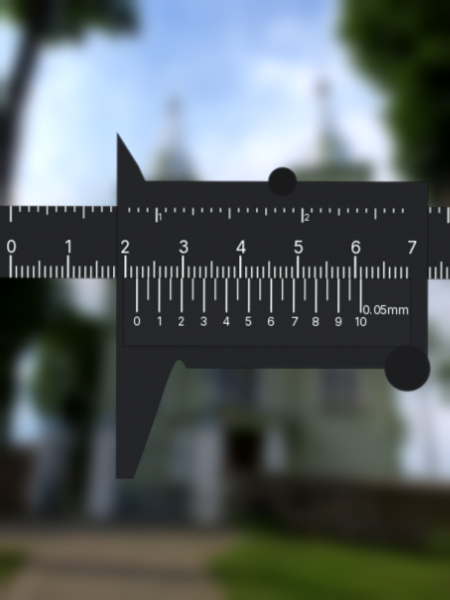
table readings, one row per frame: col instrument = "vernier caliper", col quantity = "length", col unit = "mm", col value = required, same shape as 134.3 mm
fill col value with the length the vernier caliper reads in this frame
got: 22.0 mm
